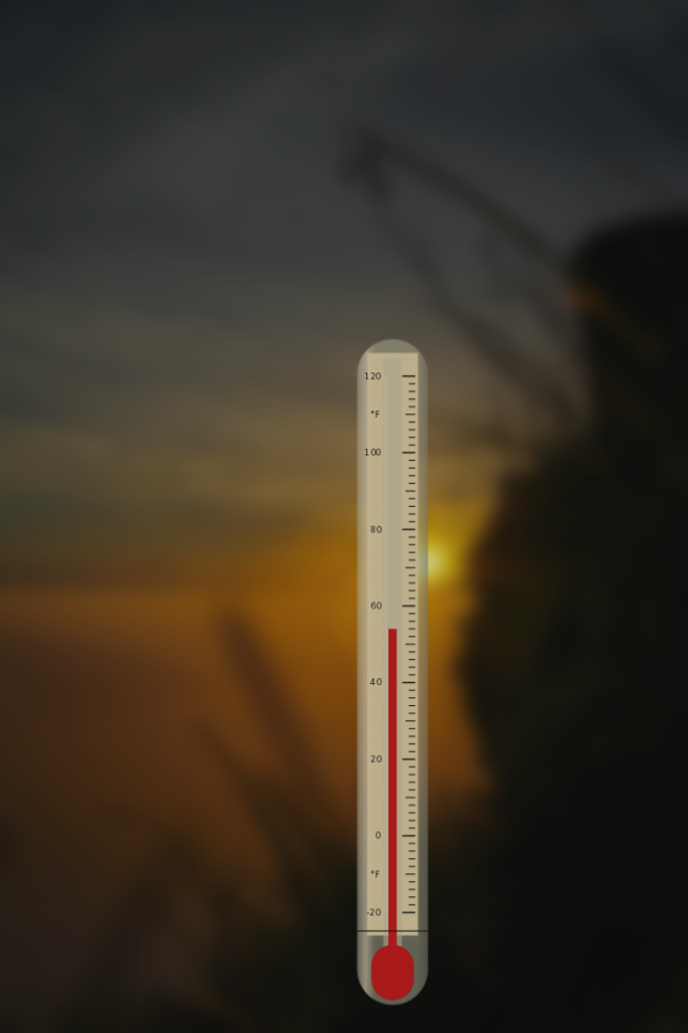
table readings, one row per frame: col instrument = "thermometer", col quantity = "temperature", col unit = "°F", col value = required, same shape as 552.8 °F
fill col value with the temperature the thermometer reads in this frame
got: 54 °F
